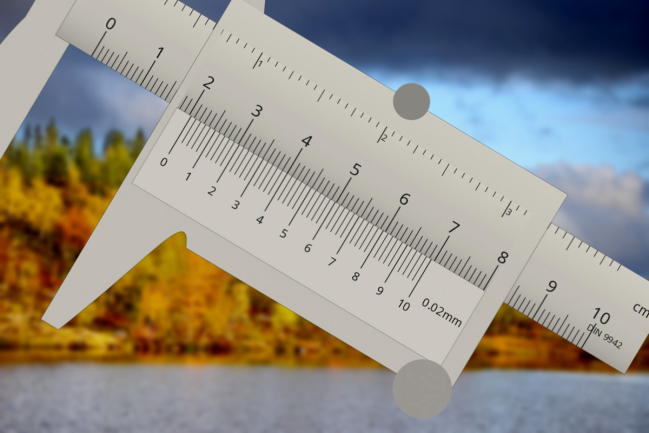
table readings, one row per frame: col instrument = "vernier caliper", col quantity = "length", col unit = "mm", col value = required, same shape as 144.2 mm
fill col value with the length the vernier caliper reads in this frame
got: 20.4 mm
